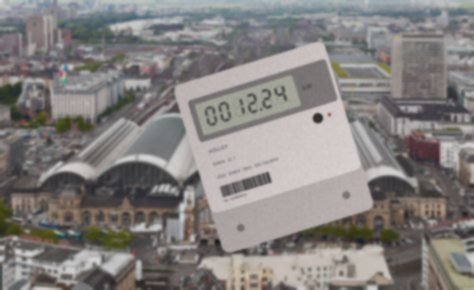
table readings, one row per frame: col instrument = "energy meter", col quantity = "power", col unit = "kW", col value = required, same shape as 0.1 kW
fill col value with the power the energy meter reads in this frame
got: 12.24 kW
